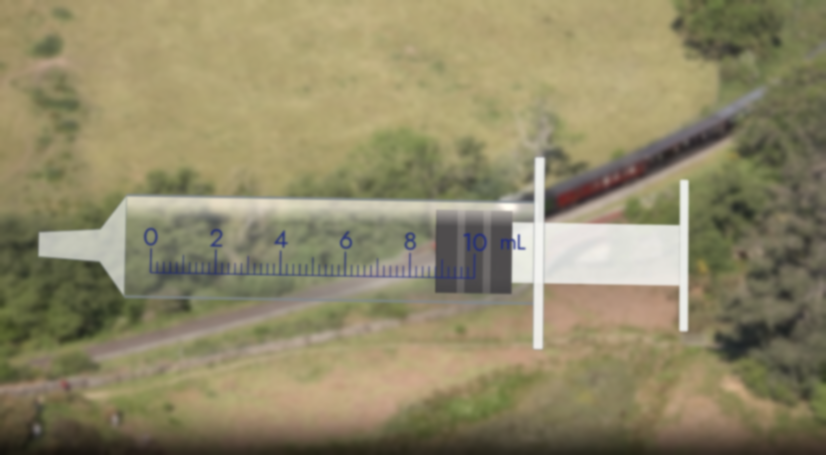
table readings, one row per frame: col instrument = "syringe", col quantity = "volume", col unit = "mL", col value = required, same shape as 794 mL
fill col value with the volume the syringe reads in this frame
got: 8.8 mL
